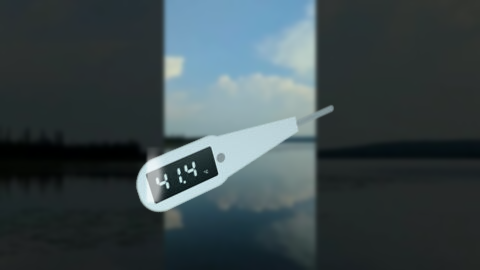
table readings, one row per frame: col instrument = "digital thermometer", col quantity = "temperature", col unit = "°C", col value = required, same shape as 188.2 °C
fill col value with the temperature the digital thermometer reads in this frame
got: 41.4 °C
